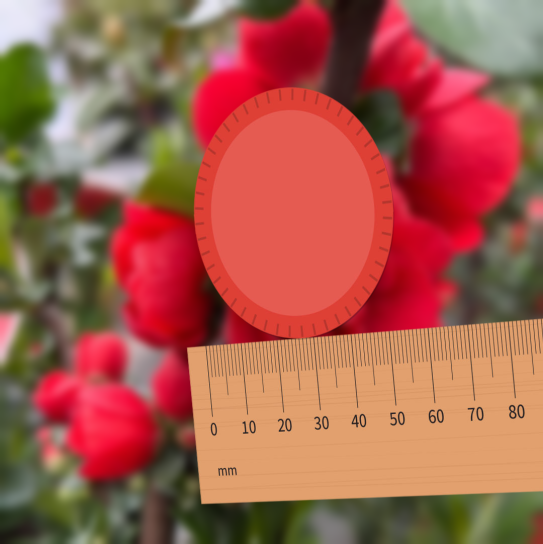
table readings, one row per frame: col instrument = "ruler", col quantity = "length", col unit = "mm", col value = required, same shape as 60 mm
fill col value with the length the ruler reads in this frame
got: 54 mm
